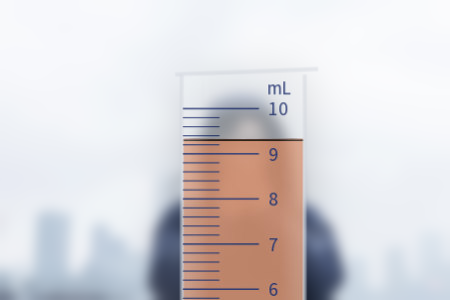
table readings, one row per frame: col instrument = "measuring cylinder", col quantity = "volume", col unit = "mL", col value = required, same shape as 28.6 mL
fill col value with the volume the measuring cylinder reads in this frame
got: 9.3 mL
